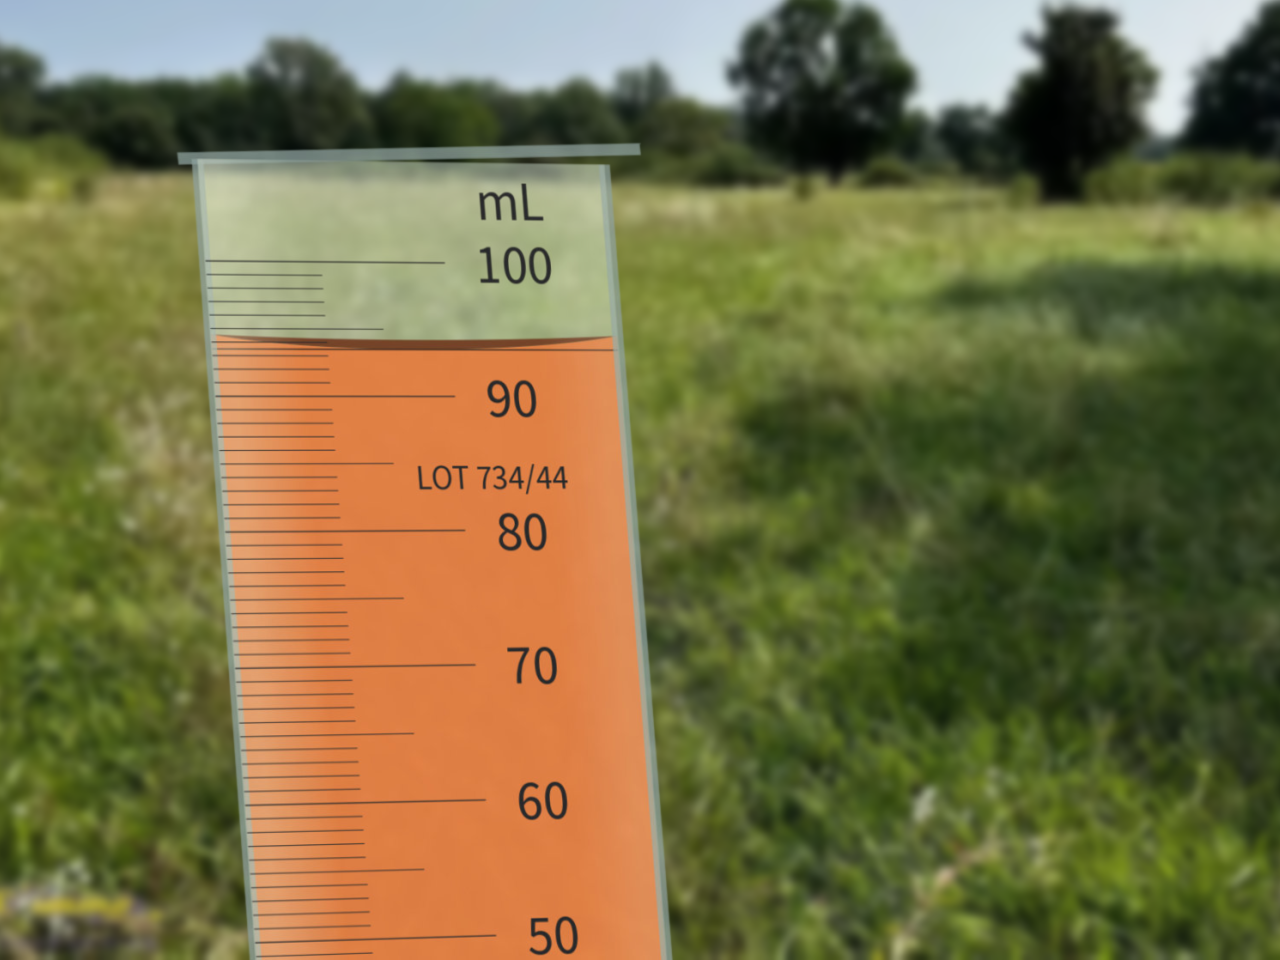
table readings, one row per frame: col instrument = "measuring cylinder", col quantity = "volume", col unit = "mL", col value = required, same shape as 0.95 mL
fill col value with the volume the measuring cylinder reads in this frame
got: 93.5 mL
